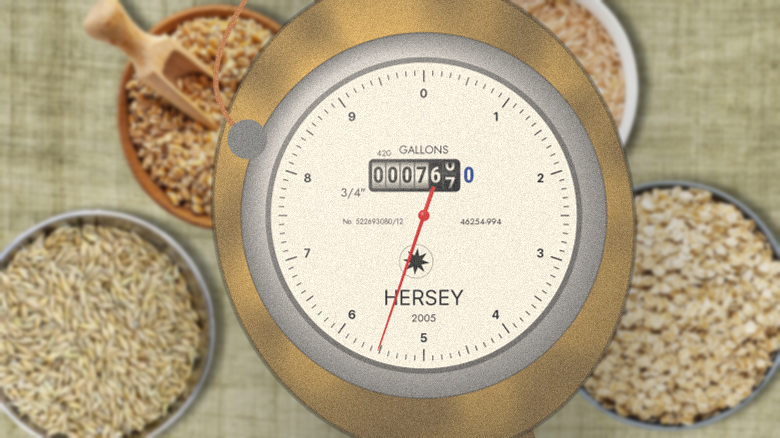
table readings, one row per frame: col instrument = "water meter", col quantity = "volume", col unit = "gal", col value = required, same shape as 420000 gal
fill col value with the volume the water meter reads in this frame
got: 7665.5 gal
